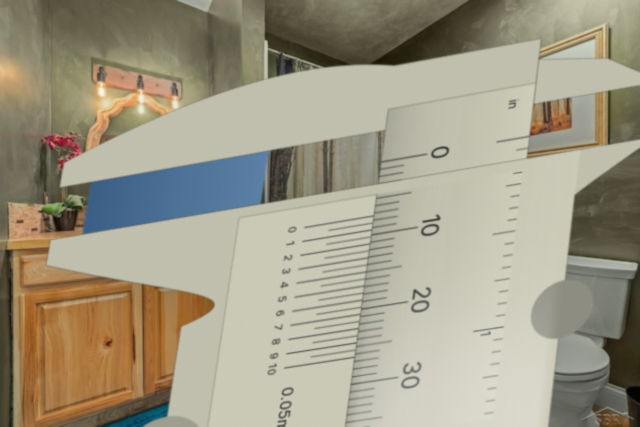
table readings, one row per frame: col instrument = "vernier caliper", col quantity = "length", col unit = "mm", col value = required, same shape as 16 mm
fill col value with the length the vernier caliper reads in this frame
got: 7.4 mm
